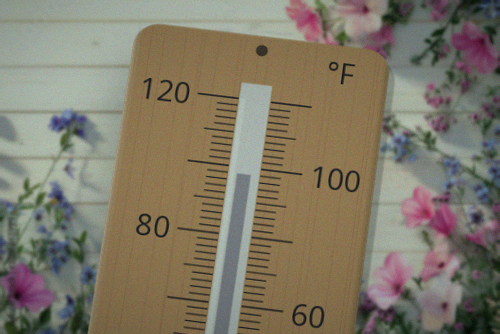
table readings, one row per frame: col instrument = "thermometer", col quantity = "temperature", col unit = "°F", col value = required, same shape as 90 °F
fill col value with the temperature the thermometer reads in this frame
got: 98 °F
